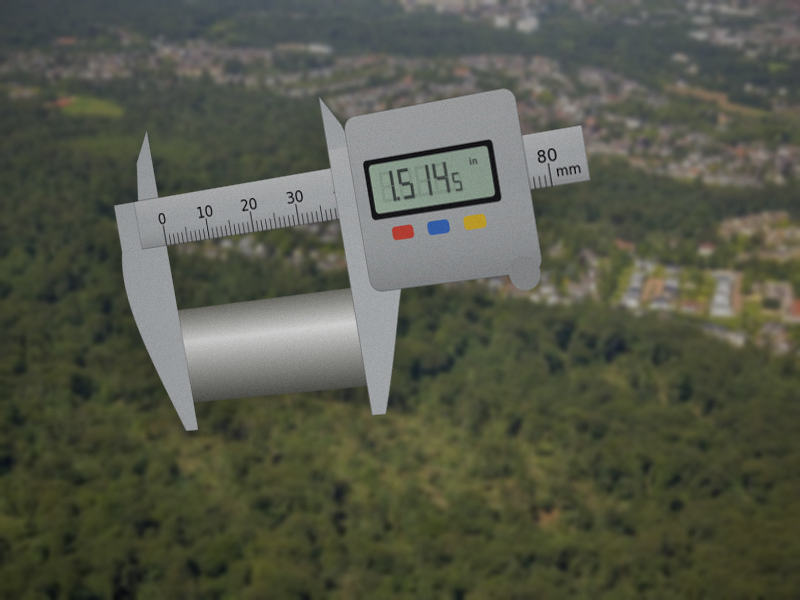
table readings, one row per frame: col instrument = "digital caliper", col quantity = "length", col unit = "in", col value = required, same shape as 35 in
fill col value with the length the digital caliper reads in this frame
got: 1.5145 in
